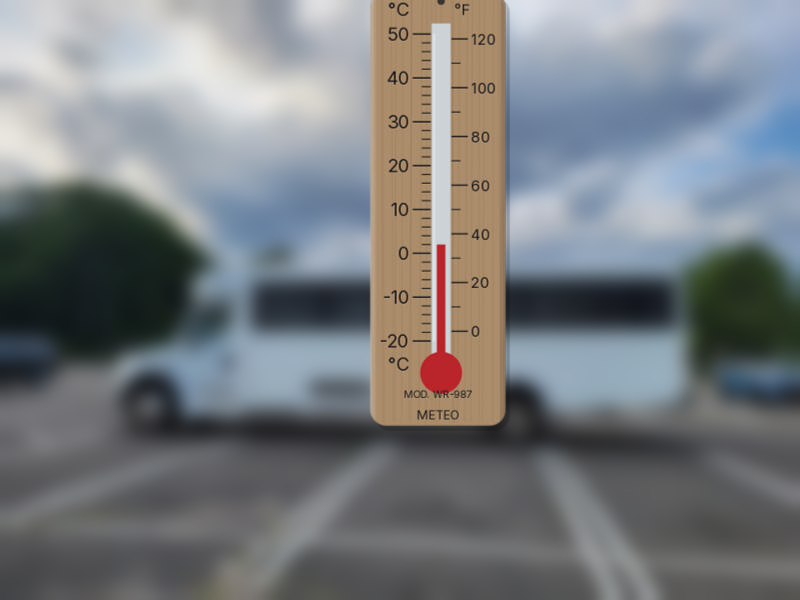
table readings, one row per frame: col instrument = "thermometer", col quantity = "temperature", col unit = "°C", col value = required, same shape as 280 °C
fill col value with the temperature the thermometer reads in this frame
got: 2 °C
